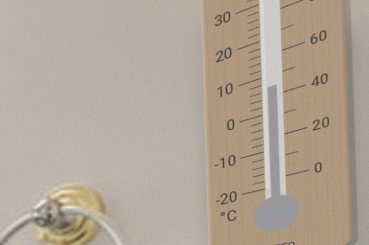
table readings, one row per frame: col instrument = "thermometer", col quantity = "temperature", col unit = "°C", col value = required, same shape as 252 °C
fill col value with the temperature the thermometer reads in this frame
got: 7 °C
